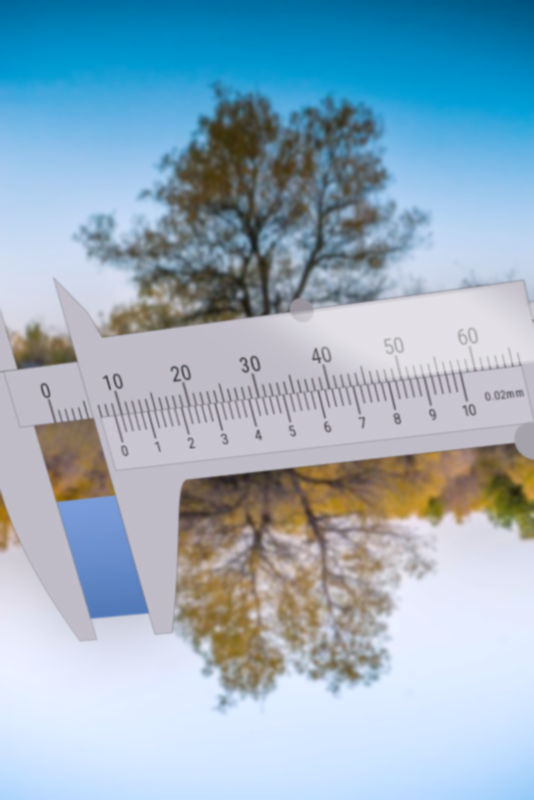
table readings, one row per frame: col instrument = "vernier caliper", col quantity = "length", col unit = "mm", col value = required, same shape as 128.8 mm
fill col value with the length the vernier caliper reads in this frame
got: 9.0 mm
